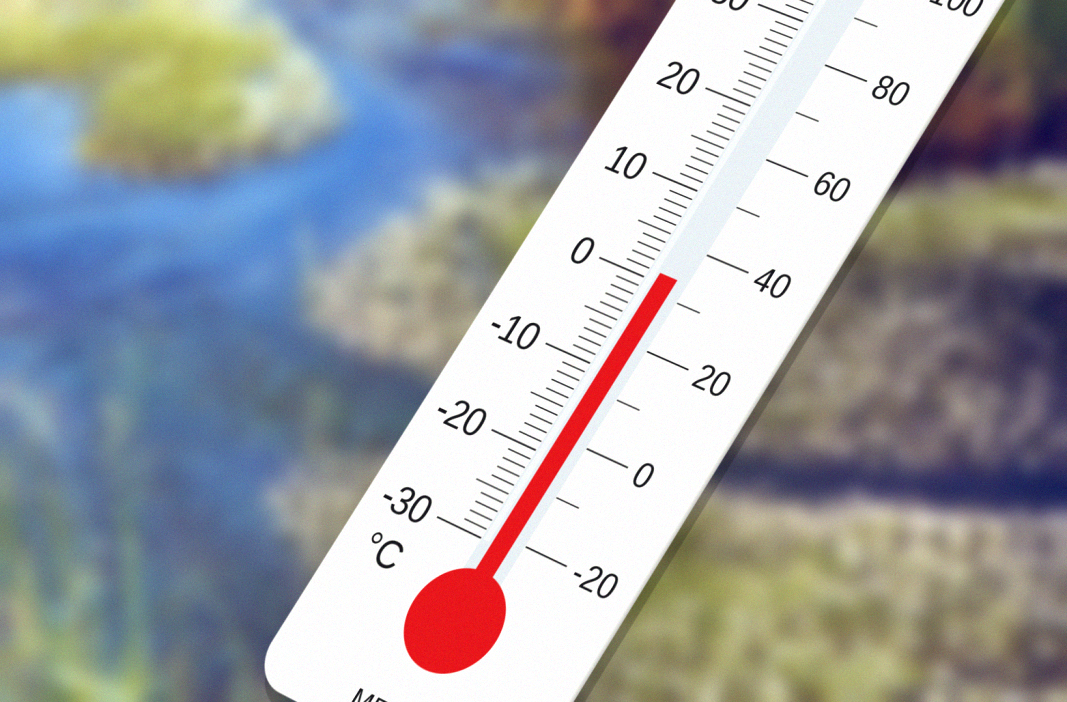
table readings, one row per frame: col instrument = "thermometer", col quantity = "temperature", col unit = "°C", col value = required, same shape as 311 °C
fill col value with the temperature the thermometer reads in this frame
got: 1 °C
